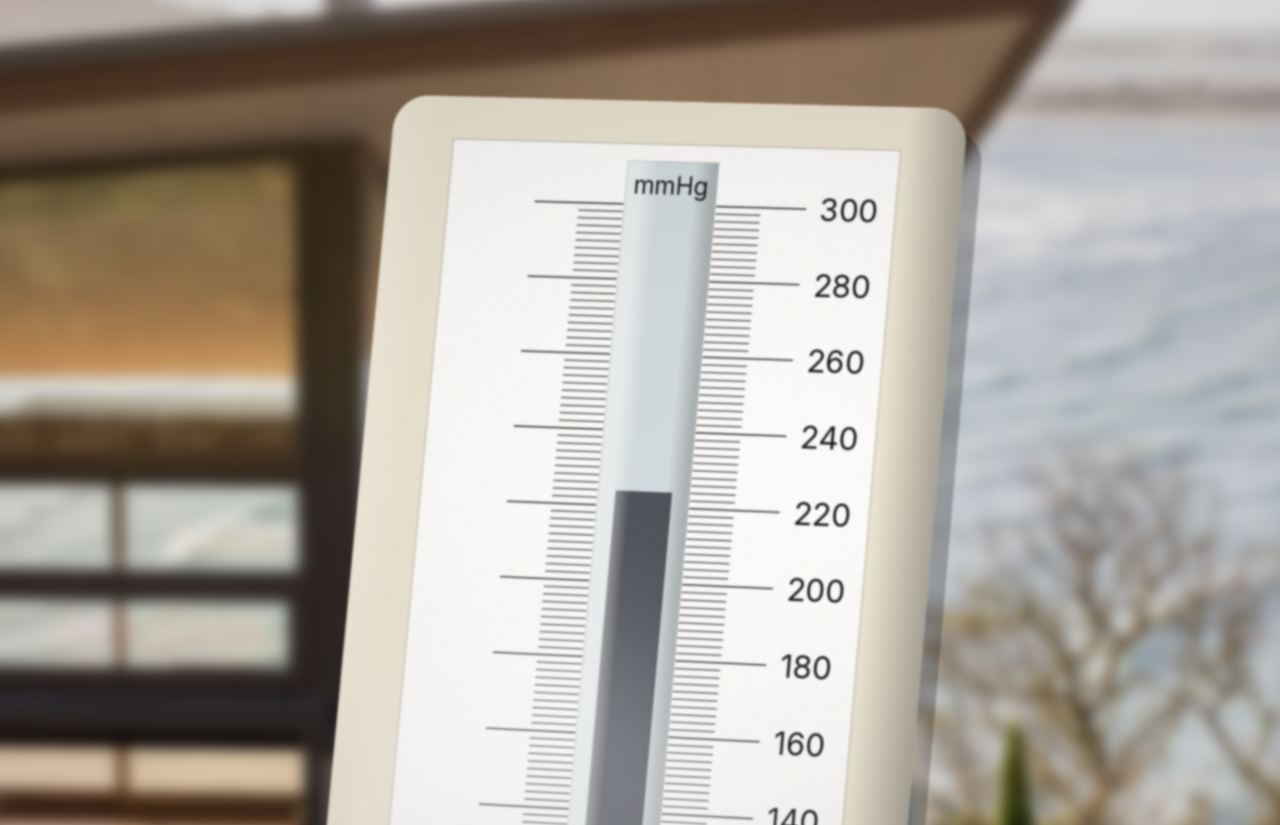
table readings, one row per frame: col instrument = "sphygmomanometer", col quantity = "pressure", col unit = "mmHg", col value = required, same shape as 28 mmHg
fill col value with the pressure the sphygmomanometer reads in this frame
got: 224 mmHg
